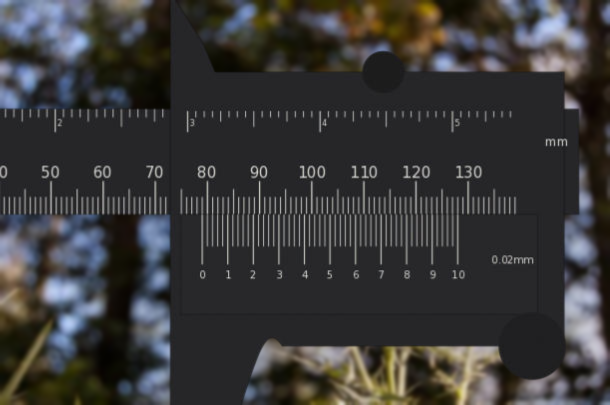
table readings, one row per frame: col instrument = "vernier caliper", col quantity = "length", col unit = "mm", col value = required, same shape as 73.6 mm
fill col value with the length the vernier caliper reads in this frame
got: 79.0 mm
